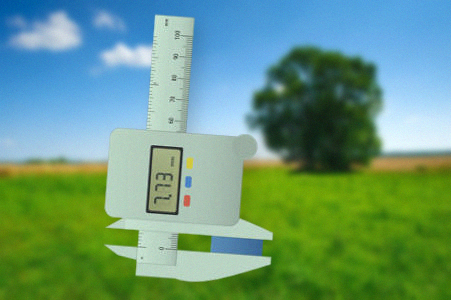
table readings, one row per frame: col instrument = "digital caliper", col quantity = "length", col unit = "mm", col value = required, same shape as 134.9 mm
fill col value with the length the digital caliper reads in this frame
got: 7.73 mm
